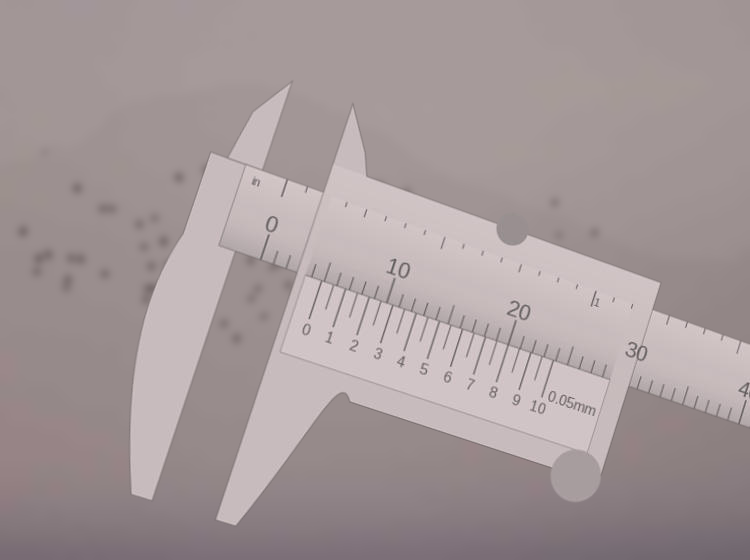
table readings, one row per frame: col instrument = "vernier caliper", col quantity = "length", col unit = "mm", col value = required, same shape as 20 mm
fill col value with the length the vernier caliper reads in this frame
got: 4.8 mm
